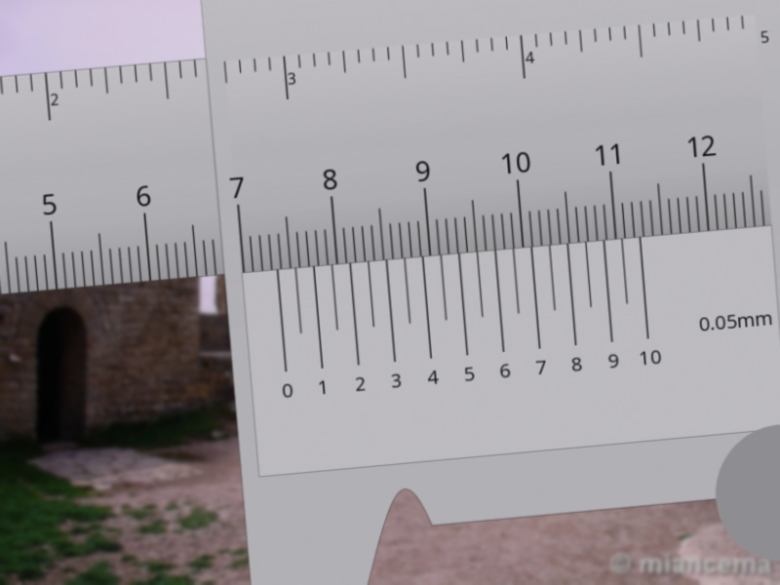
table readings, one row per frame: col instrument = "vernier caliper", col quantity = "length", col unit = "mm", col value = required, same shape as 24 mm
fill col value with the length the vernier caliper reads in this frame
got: 73.6 mm
